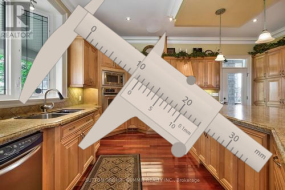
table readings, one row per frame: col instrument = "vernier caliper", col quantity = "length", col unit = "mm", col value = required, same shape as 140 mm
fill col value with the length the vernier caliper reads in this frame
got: 11.4 mm
